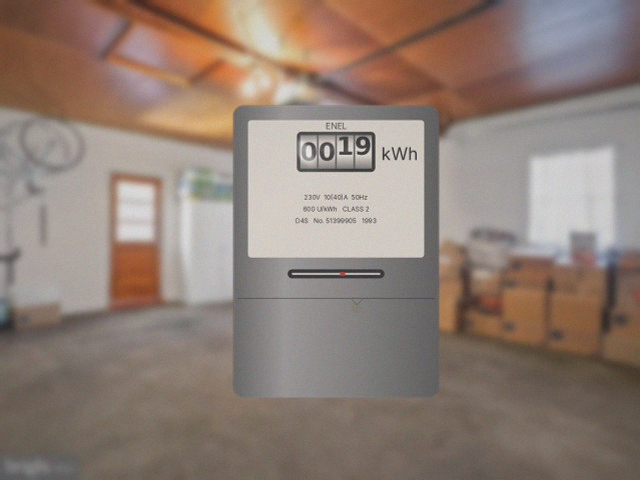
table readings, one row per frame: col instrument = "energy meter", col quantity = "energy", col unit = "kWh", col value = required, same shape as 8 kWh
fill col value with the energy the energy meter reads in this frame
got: 19 kWh
